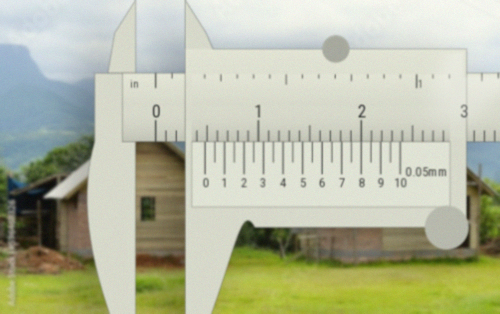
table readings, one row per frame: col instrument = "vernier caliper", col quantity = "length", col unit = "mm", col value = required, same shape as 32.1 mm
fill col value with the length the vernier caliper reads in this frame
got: 4.8 mm
